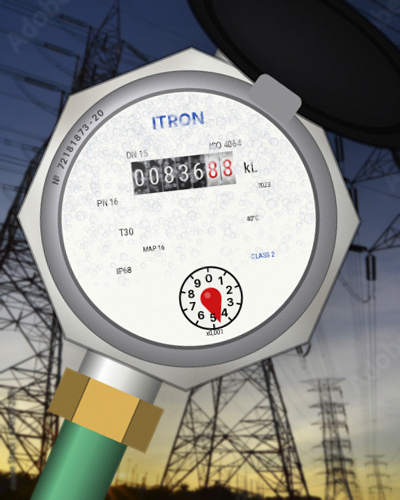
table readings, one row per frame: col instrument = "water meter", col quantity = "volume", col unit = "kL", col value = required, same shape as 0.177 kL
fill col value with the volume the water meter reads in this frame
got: 836.884 kL
